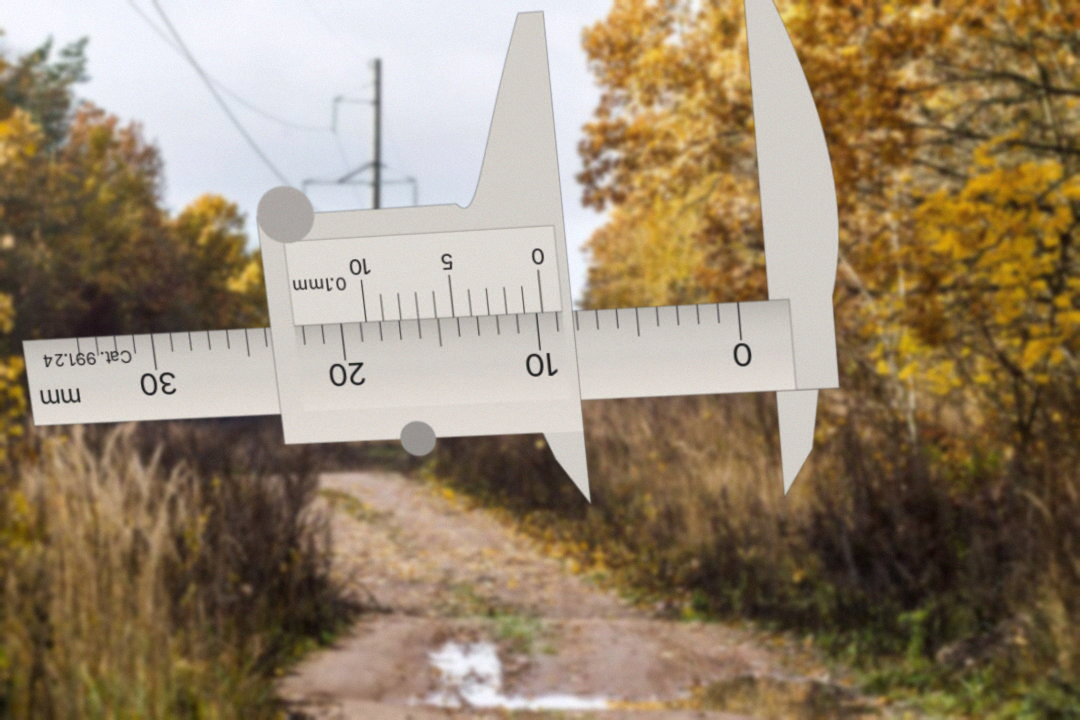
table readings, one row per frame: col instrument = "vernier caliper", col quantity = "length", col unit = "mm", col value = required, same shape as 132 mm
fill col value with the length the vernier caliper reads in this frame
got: 9.7 mm
